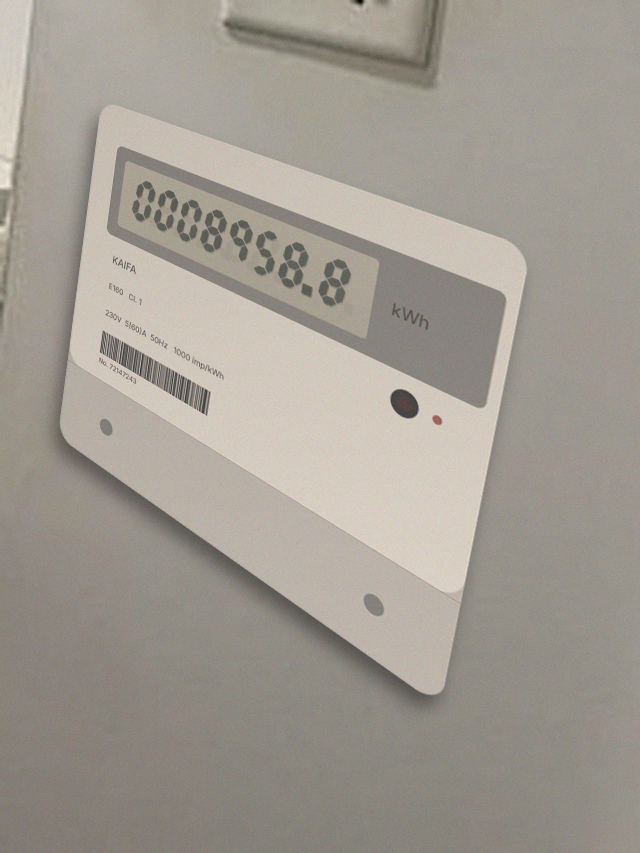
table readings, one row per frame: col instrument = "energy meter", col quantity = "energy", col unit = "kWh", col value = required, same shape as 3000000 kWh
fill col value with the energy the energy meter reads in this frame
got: 8958.8 kWh
